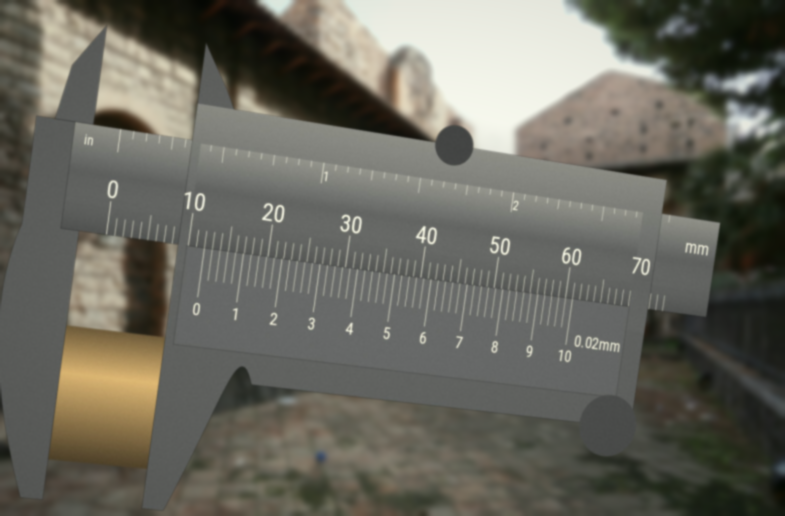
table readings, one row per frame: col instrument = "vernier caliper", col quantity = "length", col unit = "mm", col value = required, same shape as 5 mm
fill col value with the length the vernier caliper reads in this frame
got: 12.0 mm
